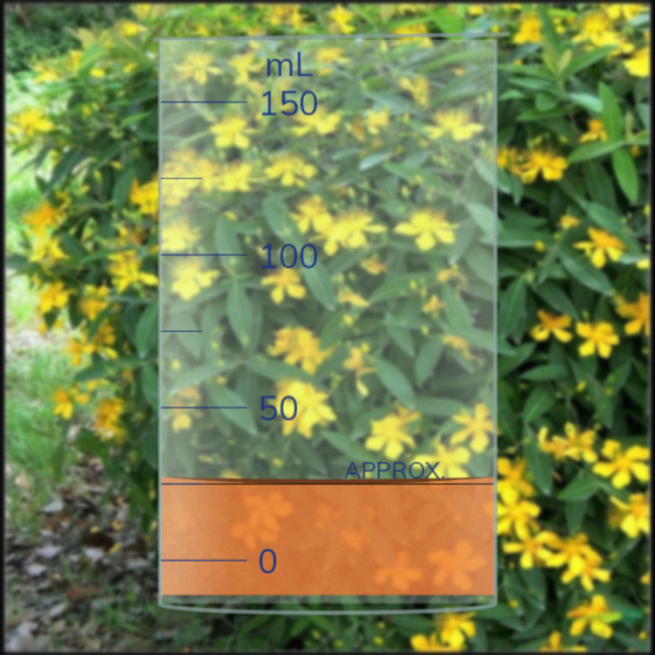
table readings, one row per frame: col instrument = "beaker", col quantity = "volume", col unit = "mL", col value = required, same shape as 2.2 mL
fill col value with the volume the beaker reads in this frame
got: 25 mL
